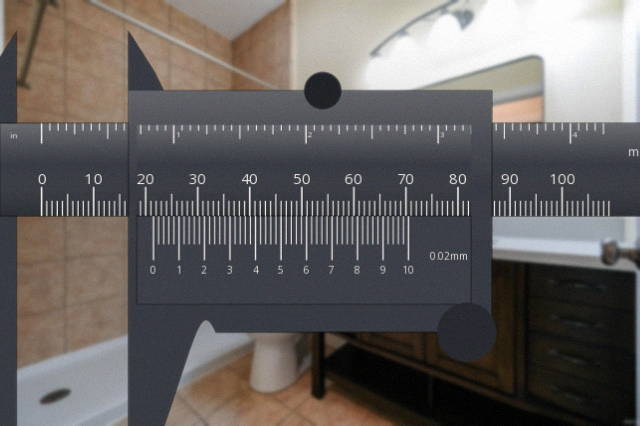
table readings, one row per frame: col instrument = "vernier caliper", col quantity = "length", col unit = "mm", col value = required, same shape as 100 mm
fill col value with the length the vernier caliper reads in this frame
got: 21.5 mm
